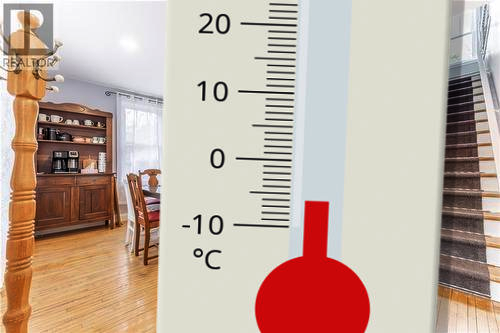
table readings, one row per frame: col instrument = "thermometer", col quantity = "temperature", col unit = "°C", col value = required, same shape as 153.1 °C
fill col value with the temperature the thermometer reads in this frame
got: -6 °C
